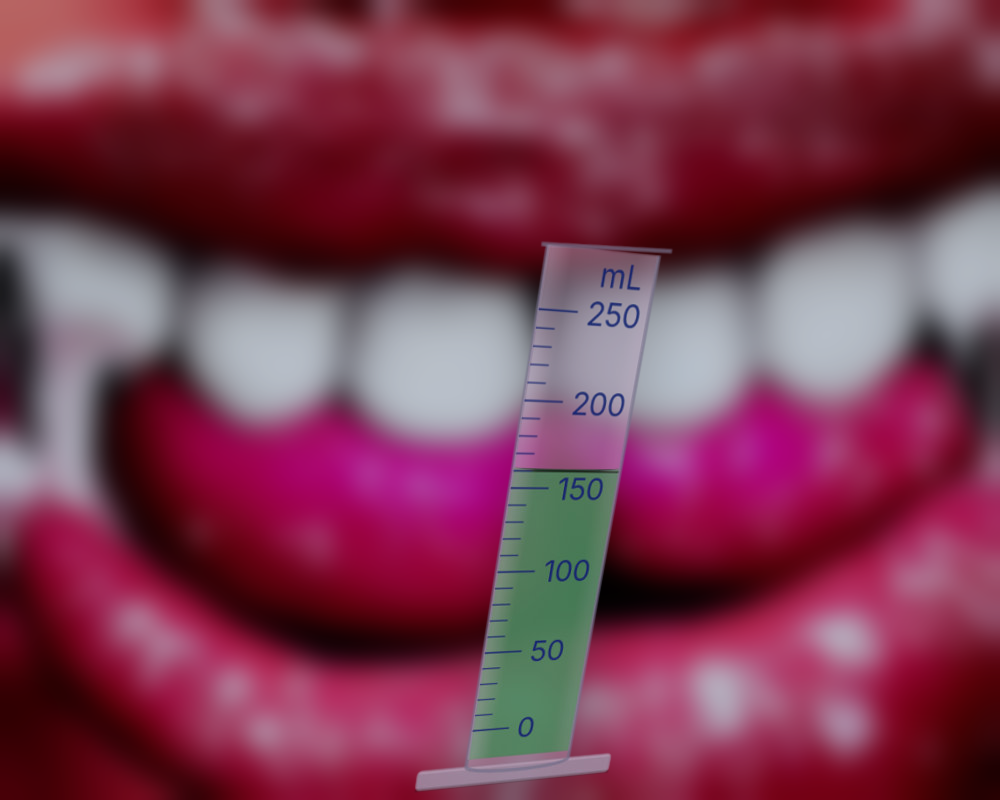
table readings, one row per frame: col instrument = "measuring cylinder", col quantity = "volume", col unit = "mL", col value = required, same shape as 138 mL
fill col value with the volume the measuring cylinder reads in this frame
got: 160 mL
